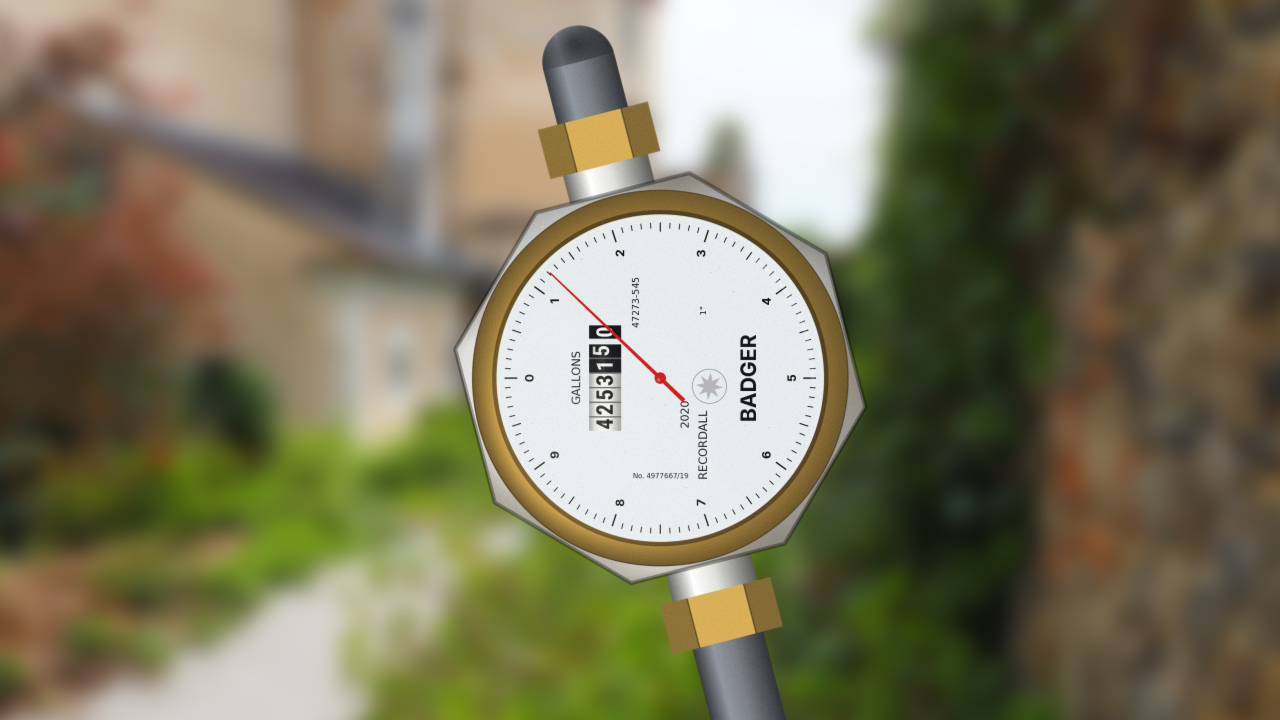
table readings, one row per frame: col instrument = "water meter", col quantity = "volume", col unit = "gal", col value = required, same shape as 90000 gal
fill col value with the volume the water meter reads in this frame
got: 4253151.2 gal
